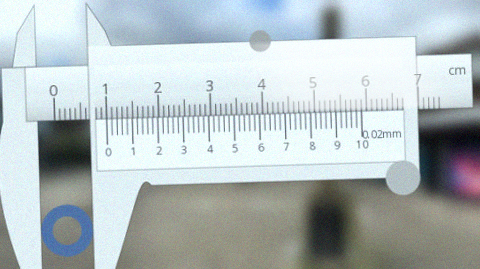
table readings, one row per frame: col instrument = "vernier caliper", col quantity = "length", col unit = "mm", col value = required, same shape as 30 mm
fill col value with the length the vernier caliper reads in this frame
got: 10.0 mm
